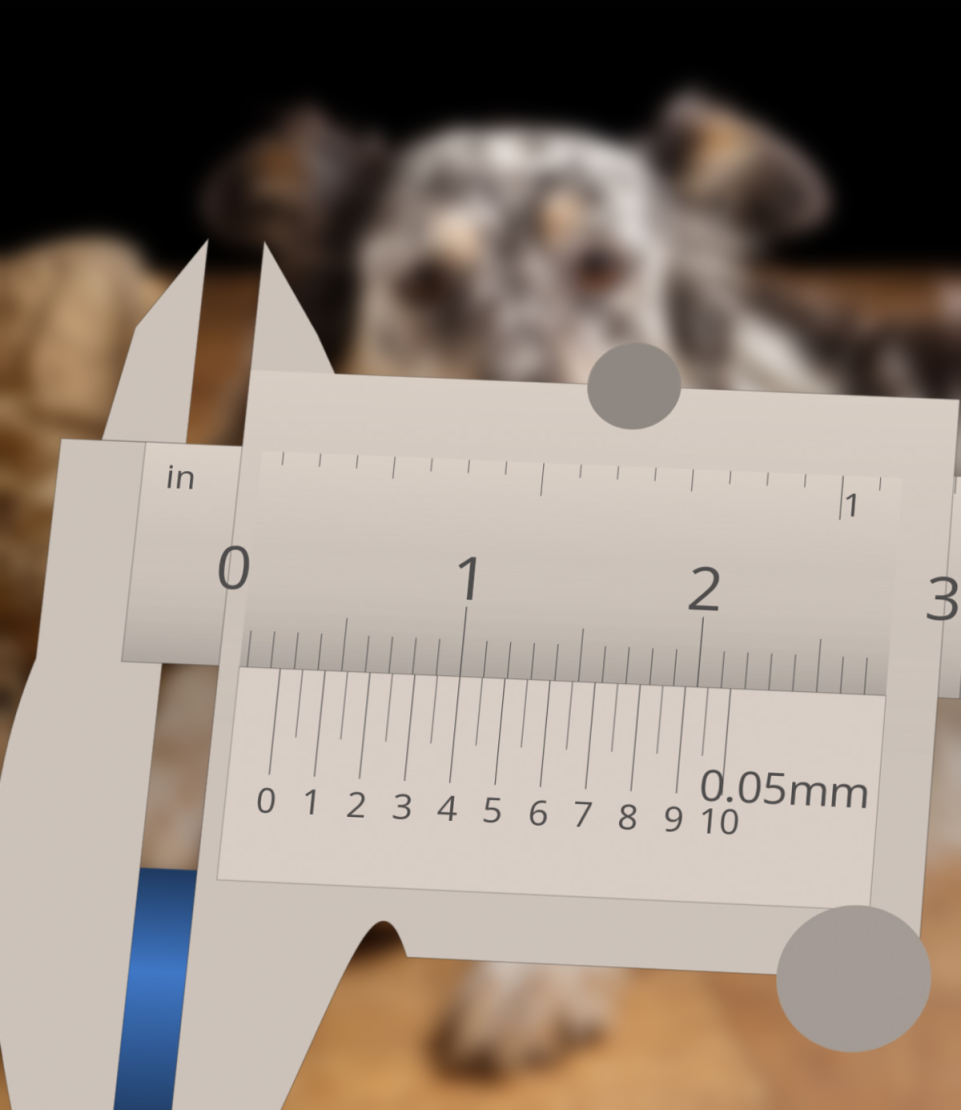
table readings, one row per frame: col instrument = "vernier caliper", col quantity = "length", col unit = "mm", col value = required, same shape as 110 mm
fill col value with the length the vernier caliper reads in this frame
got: 2.40 mm
